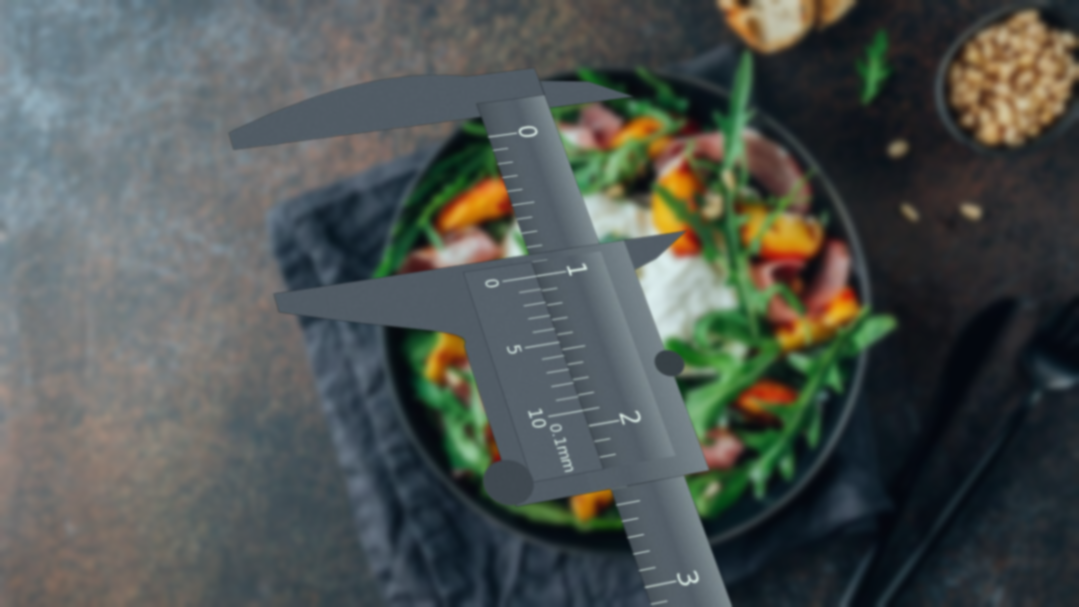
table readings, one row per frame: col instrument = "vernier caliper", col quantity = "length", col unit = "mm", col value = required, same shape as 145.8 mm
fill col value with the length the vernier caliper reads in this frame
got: 10.0 mm
